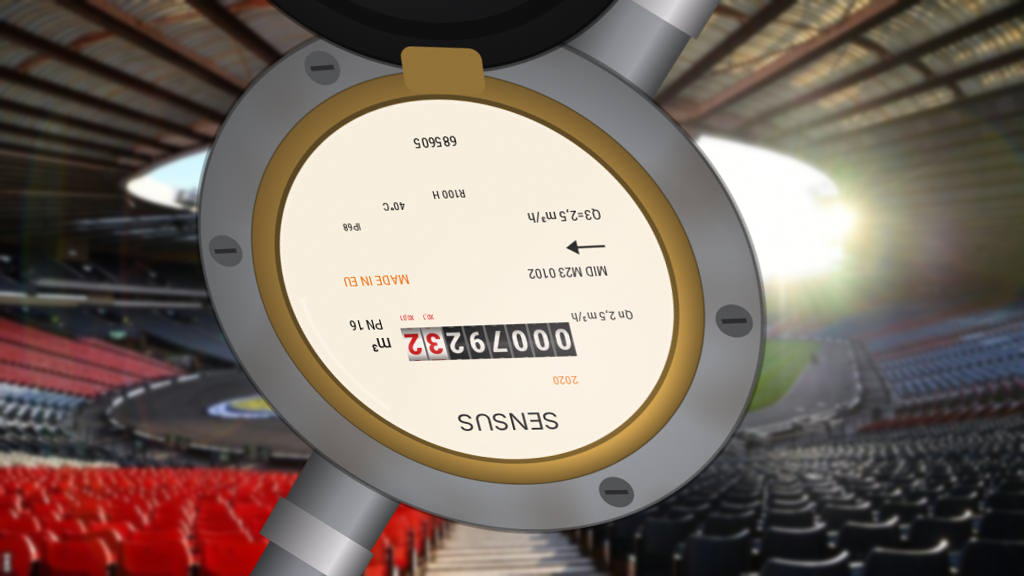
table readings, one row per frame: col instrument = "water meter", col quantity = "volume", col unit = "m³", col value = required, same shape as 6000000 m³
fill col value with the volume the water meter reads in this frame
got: 792.32 m³
